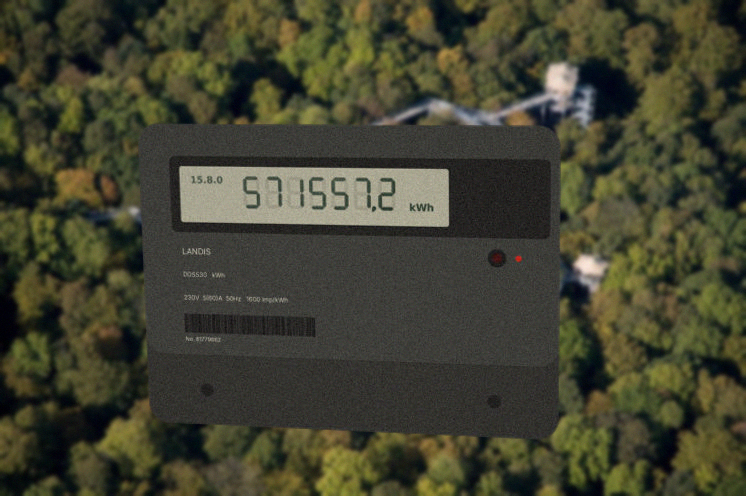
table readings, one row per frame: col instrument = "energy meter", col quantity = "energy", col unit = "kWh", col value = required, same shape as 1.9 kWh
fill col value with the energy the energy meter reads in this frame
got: 571557.2 kWh
